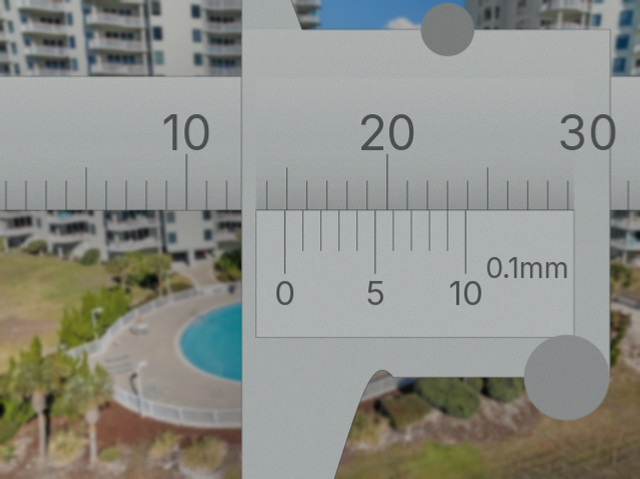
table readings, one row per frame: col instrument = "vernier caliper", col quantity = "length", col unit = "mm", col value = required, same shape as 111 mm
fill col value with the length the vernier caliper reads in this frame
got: 14.9 mm
